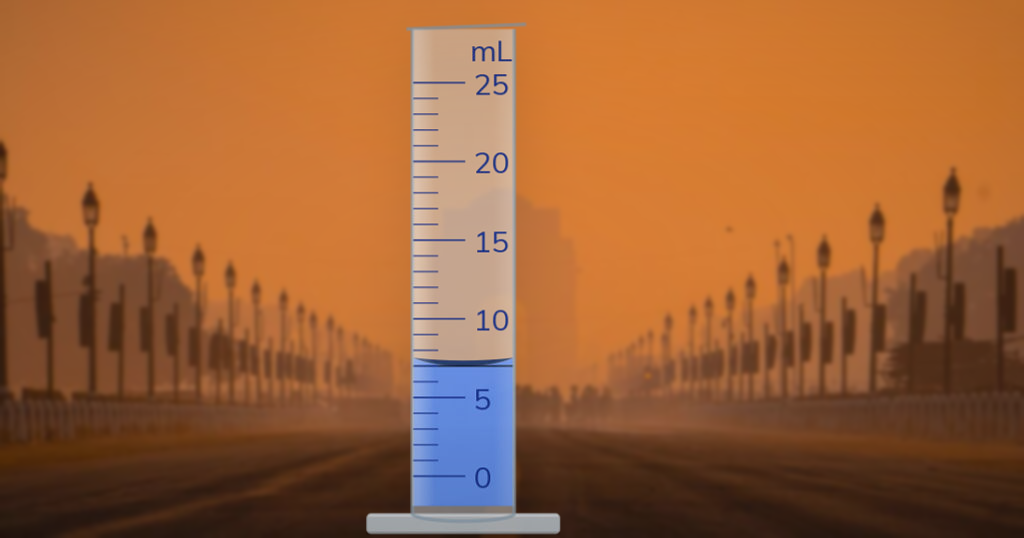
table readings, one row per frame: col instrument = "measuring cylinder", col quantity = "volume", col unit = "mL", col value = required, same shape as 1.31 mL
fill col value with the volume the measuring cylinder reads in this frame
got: 7 mL
